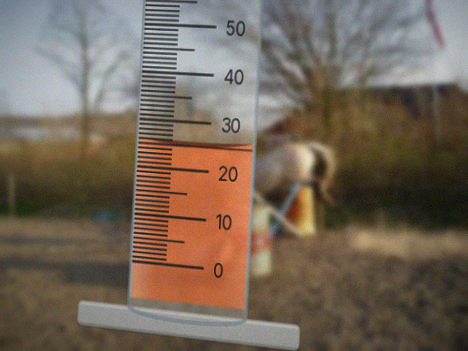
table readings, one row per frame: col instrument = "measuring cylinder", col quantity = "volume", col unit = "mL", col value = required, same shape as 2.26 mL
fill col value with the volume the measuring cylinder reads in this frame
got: 25 mL
